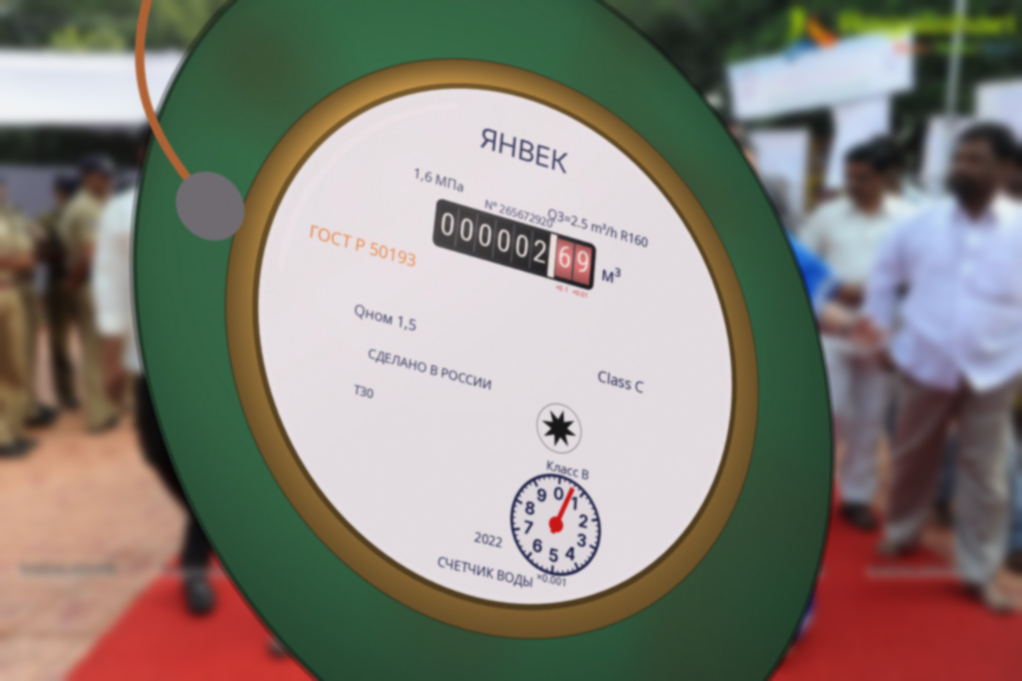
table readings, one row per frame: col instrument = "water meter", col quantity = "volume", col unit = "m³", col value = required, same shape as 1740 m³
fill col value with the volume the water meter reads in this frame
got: 2.690 m³
